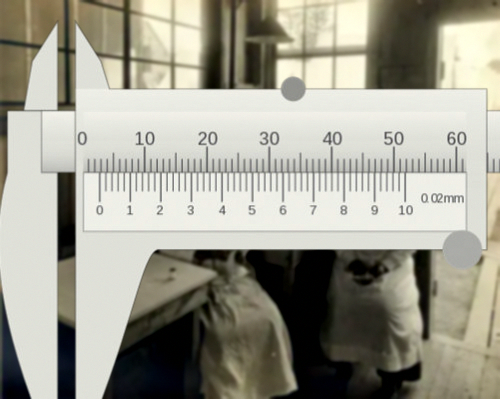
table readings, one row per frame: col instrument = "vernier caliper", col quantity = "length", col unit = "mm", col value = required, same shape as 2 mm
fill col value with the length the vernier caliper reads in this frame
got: 2.8 mm
